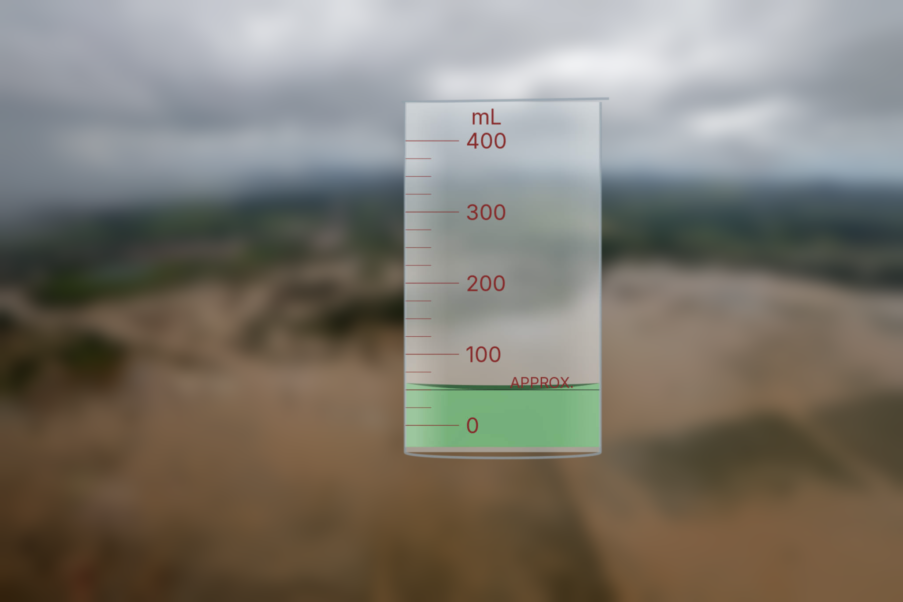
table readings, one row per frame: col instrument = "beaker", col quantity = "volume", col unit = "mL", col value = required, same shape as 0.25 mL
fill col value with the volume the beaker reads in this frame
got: 50 mL
